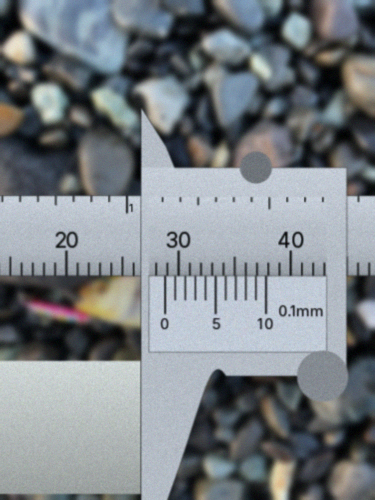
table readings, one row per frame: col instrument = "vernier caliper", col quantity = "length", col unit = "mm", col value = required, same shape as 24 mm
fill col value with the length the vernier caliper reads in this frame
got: 28.8 mm
